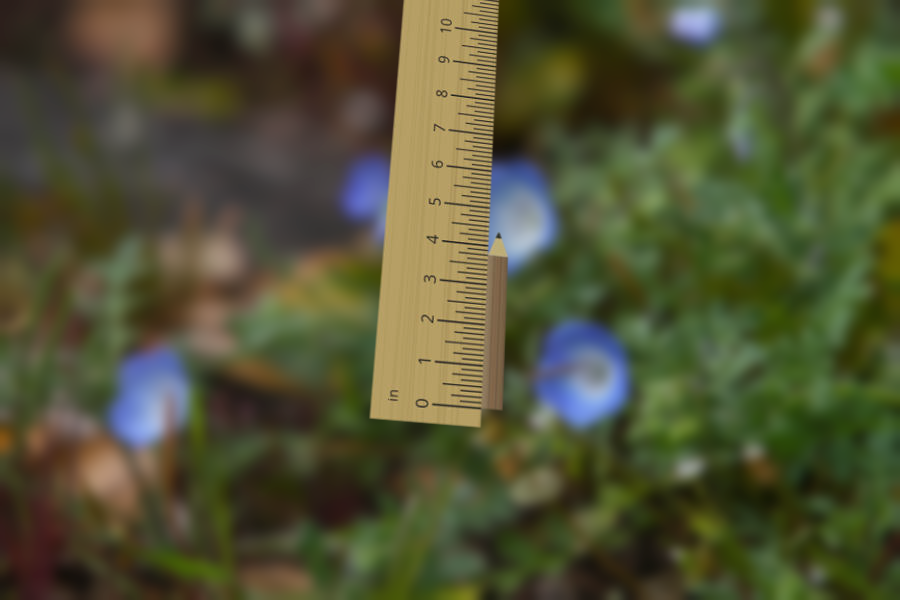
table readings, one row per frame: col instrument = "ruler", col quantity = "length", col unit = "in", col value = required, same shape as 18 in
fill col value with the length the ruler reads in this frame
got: 4.375 in
